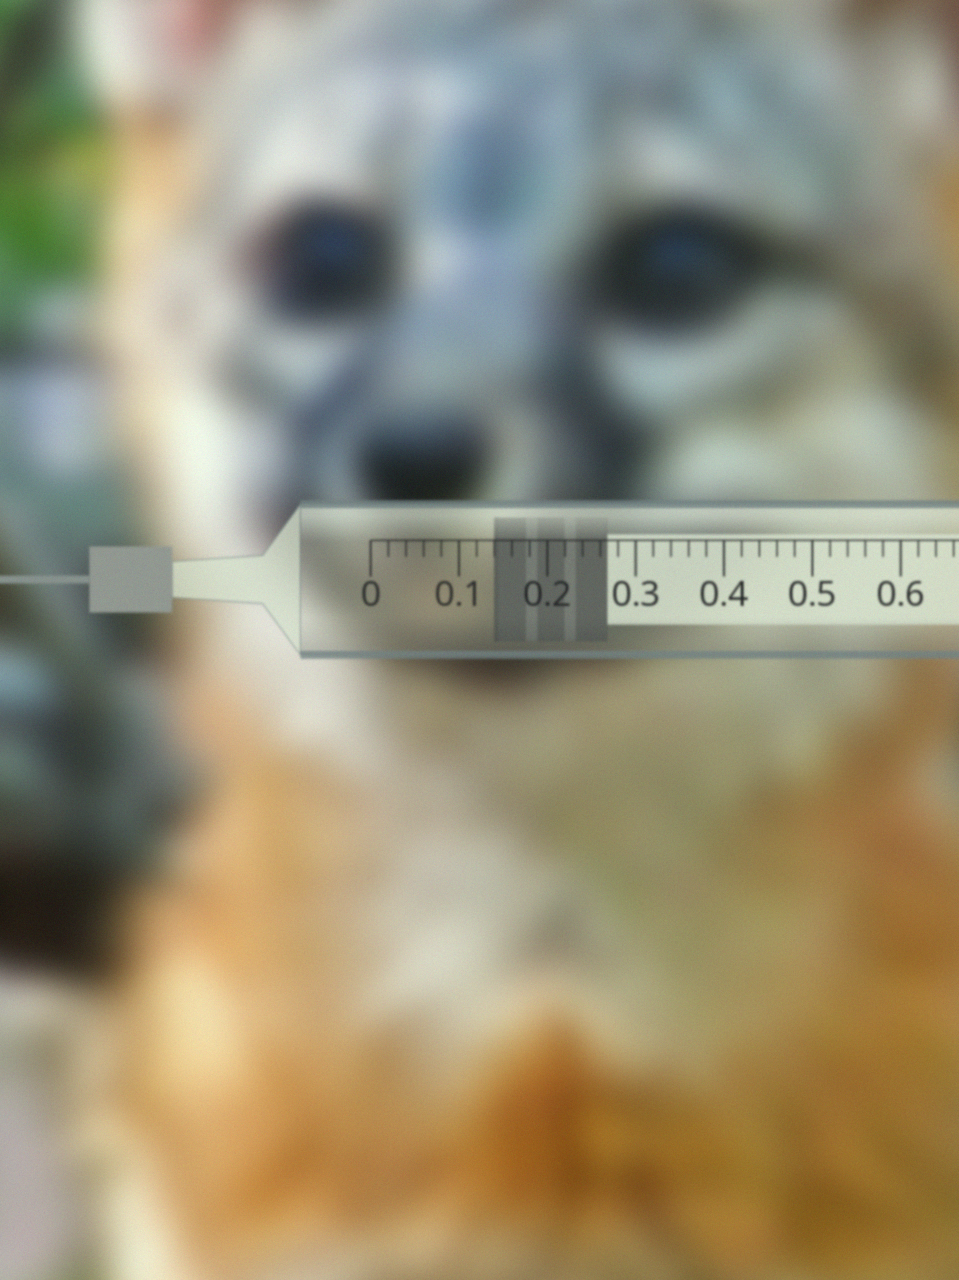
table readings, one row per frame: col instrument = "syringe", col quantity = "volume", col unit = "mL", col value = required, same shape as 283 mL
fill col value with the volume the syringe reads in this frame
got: 0.14 mL
